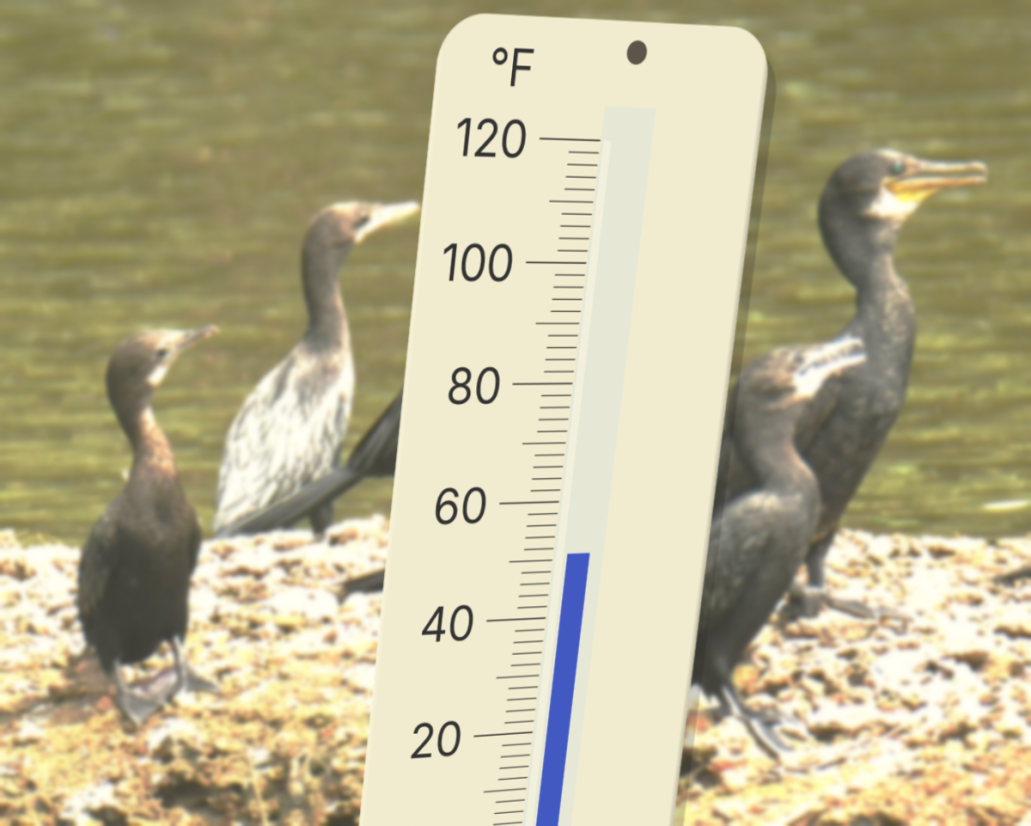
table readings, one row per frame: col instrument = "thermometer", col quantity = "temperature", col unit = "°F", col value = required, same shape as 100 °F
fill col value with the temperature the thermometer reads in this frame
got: 51 °F
